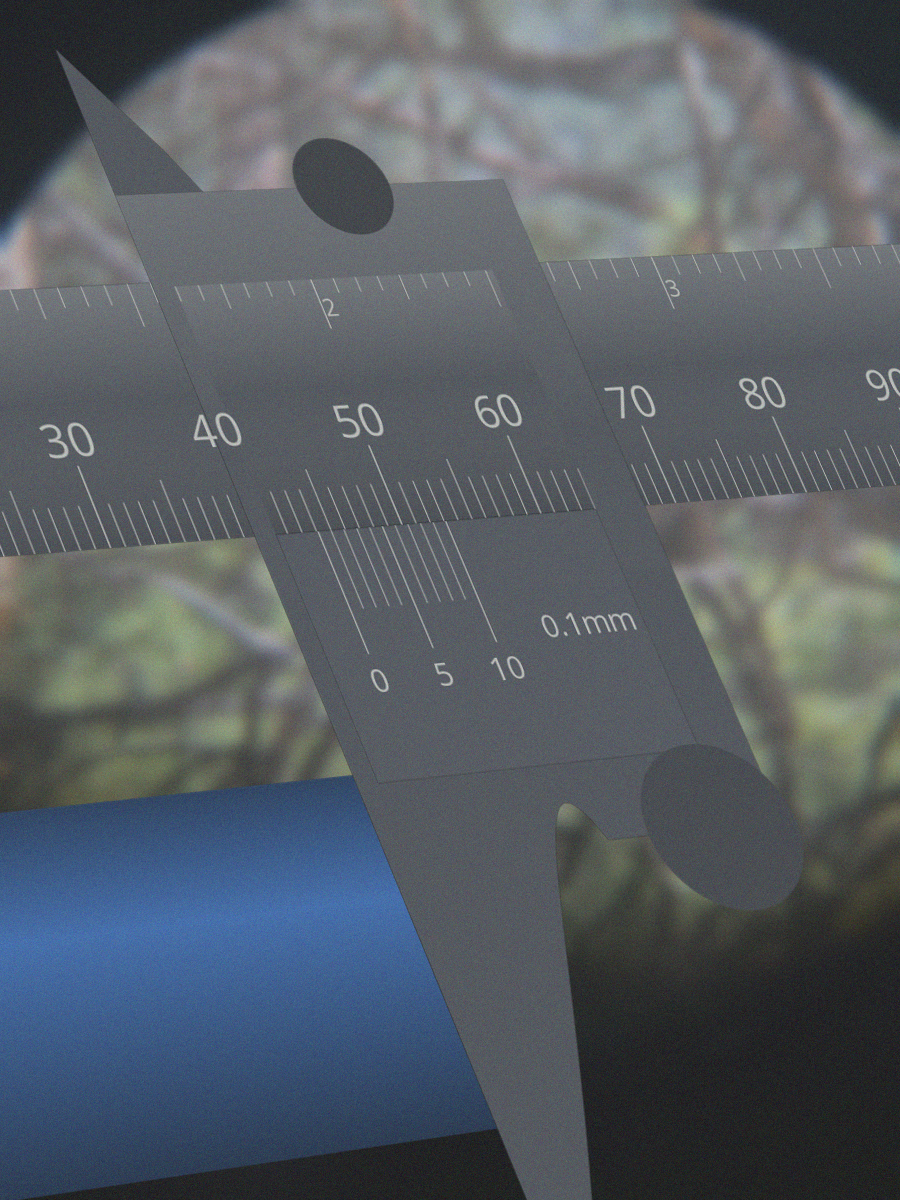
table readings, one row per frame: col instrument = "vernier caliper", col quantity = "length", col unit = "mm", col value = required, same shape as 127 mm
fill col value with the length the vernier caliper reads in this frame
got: 44.1 mm
